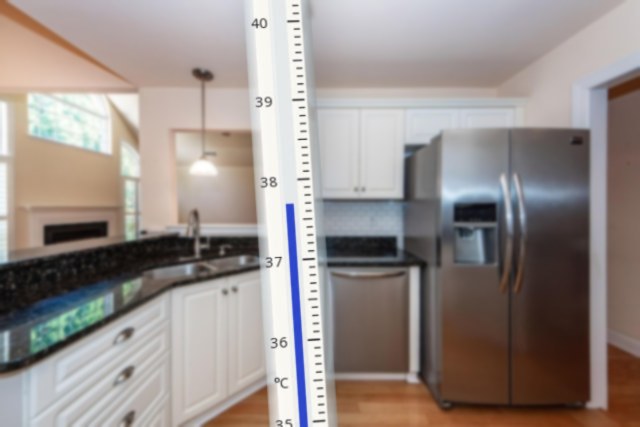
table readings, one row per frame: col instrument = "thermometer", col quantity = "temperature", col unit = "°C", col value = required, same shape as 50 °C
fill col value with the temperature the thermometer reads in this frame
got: 37.7 °C
